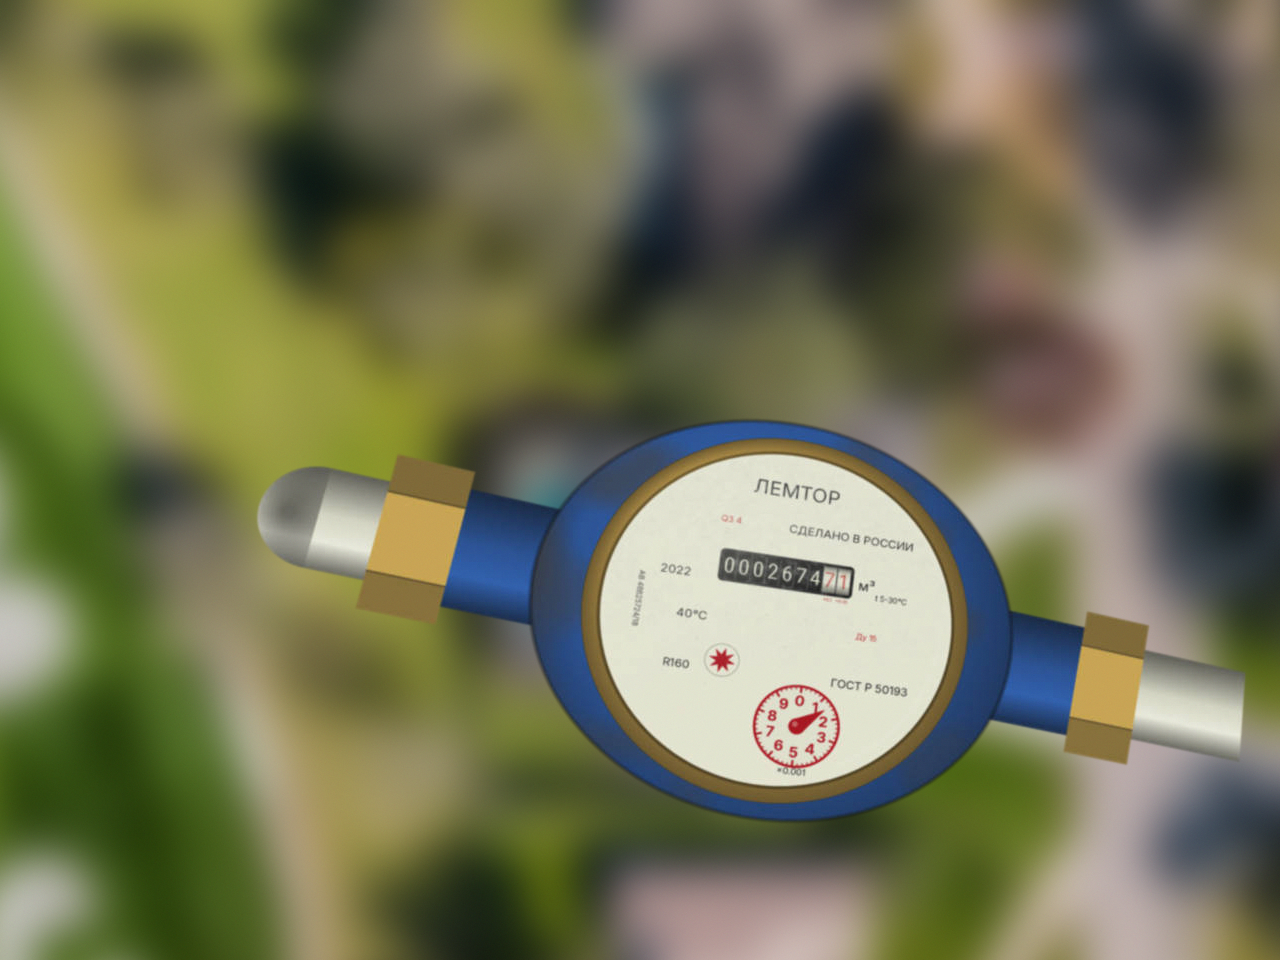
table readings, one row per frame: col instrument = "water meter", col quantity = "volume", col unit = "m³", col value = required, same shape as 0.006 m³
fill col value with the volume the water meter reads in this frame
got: 2674.711 m³
